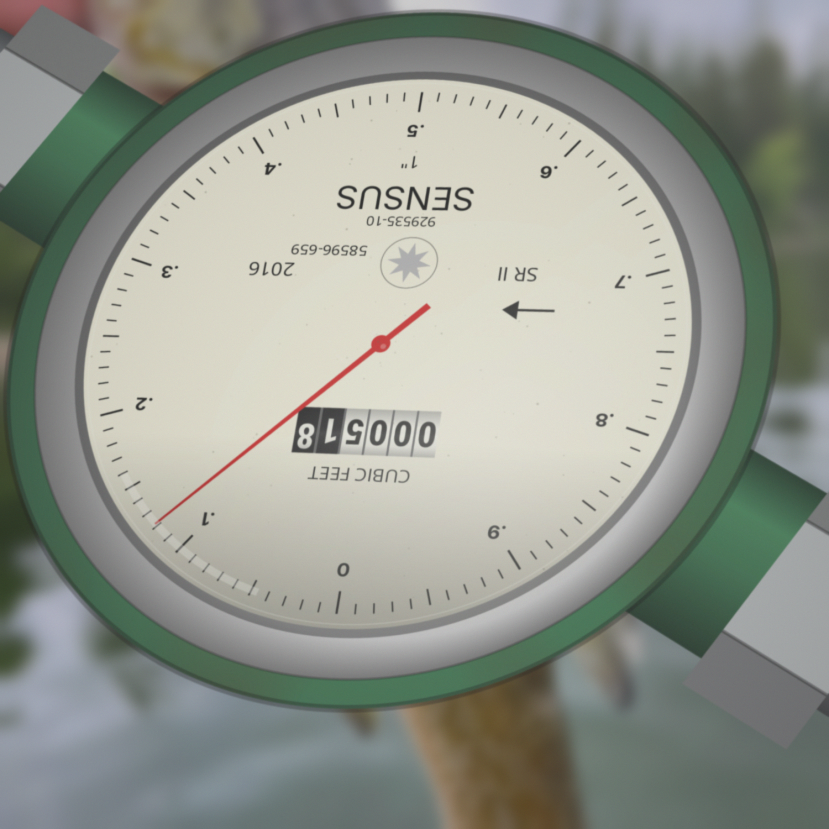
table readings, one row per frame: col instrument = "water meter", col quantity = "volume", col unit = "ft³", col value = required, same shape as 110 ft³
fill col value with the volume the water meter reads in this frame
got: 518.12 ft³
